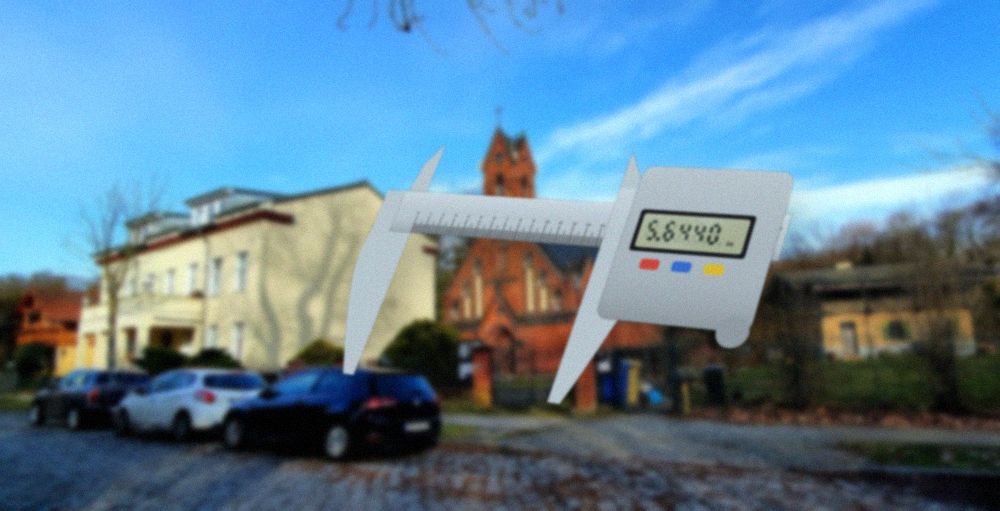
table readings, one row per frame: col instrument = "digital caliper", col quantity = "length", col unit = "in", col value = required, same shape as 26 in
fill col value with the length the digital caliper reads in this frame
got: 5.6440 in
